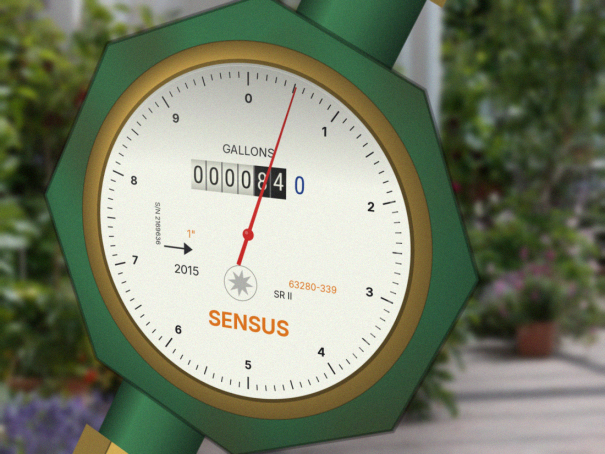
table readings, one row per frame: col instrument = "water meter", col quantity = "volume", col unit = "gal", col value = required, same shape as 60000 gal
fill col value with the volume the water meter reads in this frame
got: 840.5 gal
